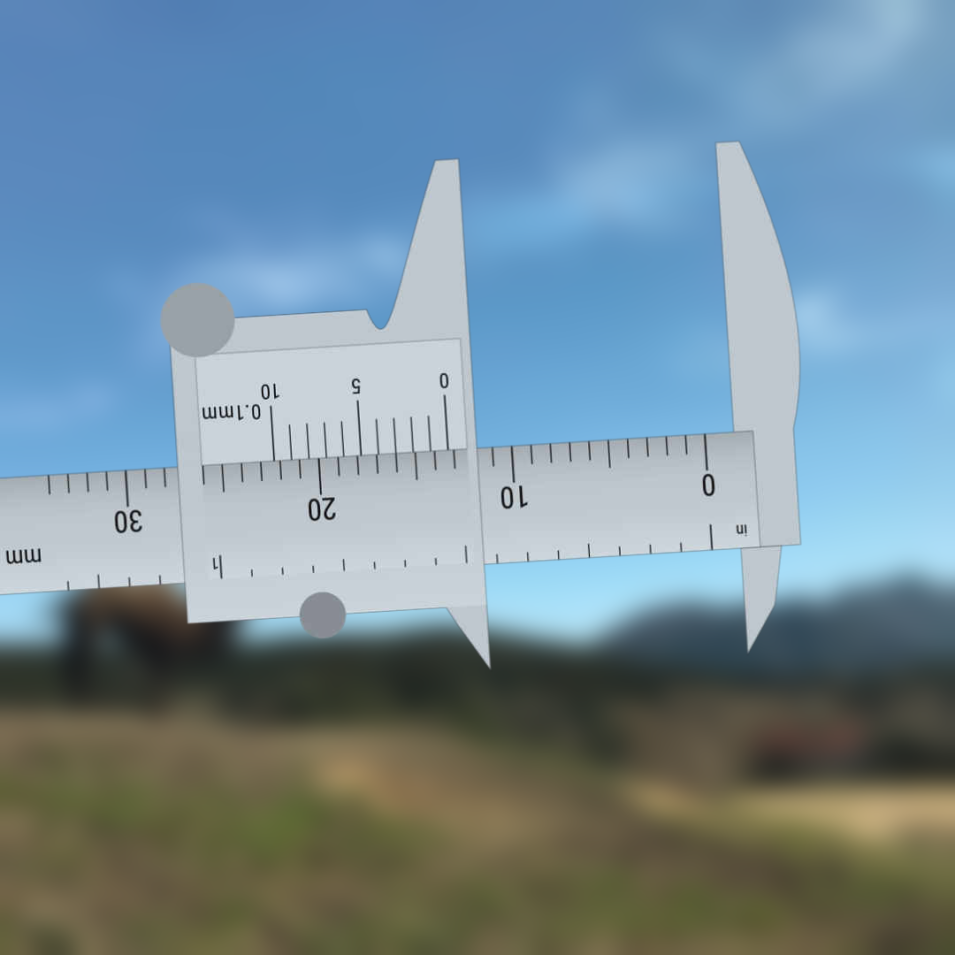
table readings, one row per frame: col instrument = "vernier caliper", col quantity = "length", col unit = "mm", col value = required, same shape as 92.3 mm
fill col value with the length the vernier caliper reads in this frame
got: 13.3 mm
